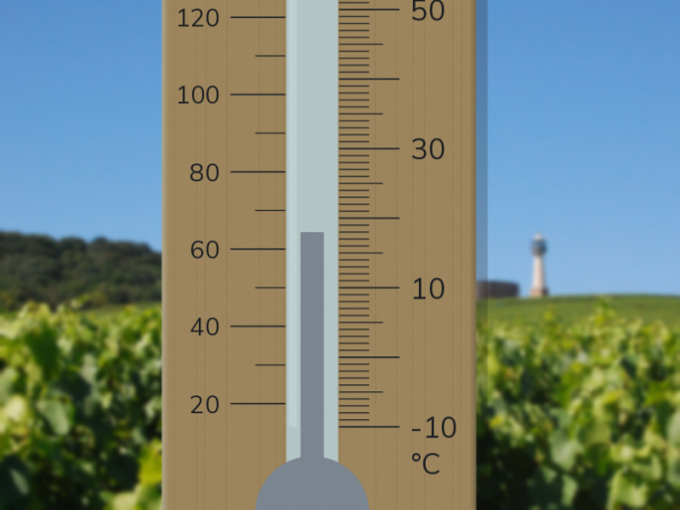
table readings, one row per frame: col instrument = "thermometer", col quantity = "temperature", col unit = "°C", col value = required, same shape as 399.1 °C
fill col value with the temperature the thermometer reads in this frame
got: 18 °C
